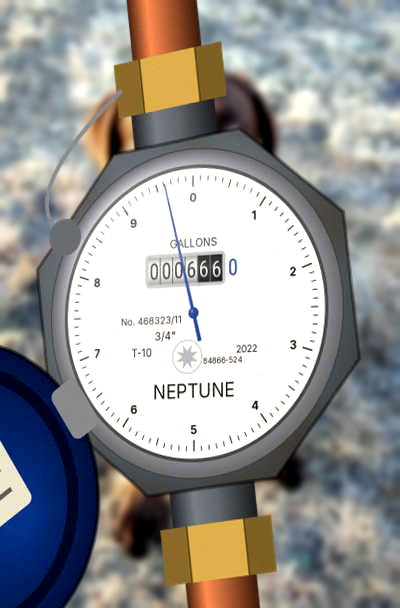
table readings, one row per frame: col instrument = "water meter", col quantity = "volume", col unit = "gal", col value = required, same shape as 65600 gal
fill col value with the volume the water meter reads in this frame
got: 6659.6 gal
